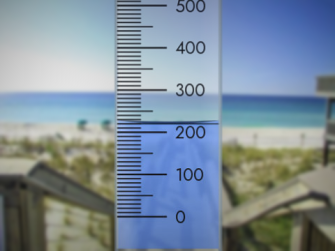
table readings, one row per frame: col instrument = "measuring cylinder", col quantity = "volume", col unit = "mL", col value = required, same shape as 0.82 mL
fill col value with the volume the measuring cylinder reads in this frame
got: 220 mL
